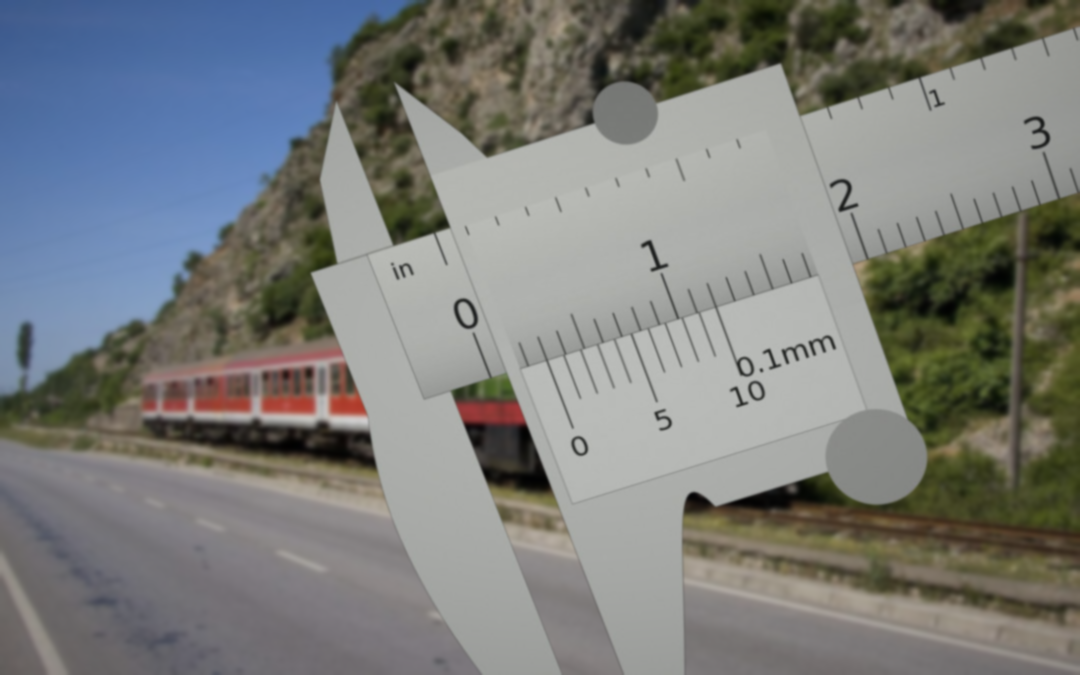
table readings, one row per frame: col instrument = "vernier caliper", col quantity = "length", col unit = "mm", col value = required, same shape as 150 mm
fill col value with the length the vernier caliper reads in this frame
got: 3.0 mm
